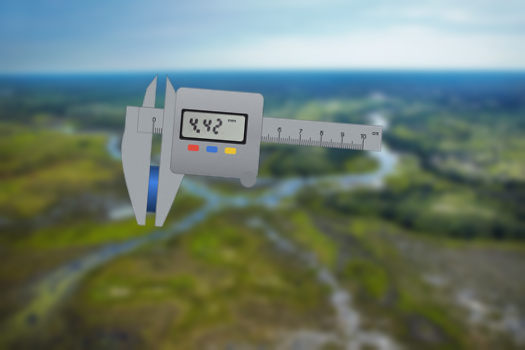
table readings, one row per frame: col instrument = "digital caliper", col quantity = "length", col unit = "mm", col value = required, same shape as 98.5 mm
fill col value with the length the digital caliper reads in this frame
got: 4.42 mm
